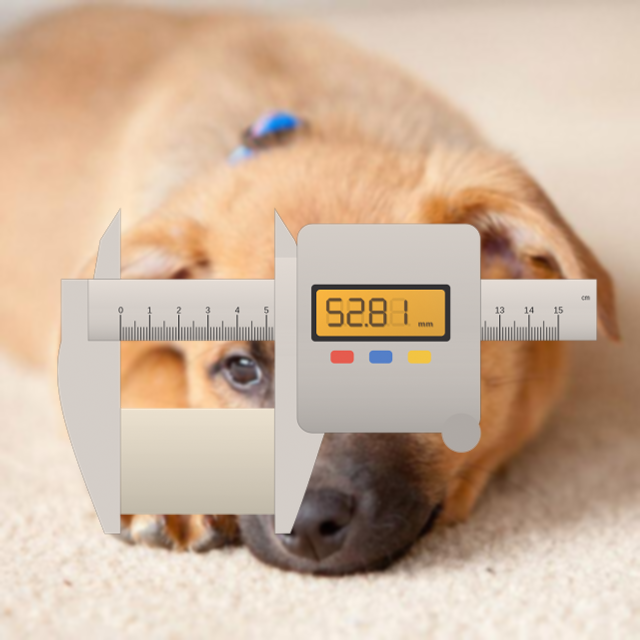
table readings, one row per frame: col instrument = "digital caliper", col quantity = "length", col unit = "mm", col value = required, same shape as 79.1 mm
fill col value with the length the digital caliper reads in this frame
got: 52.81 mm
